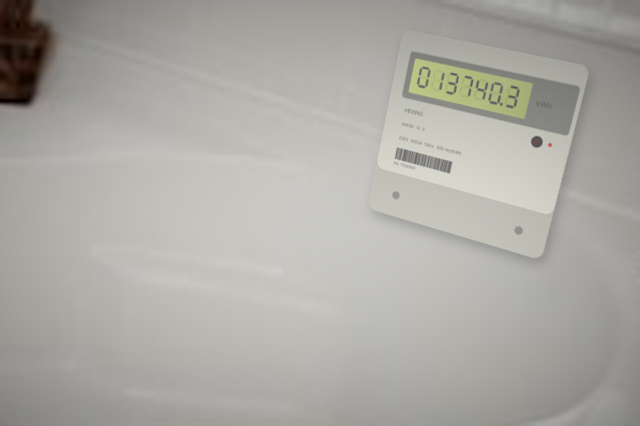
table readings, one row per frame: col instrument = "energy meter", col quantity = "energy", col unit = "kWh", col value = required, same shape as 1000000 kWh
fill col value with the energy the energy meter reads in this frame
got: 13740.3 kWh
